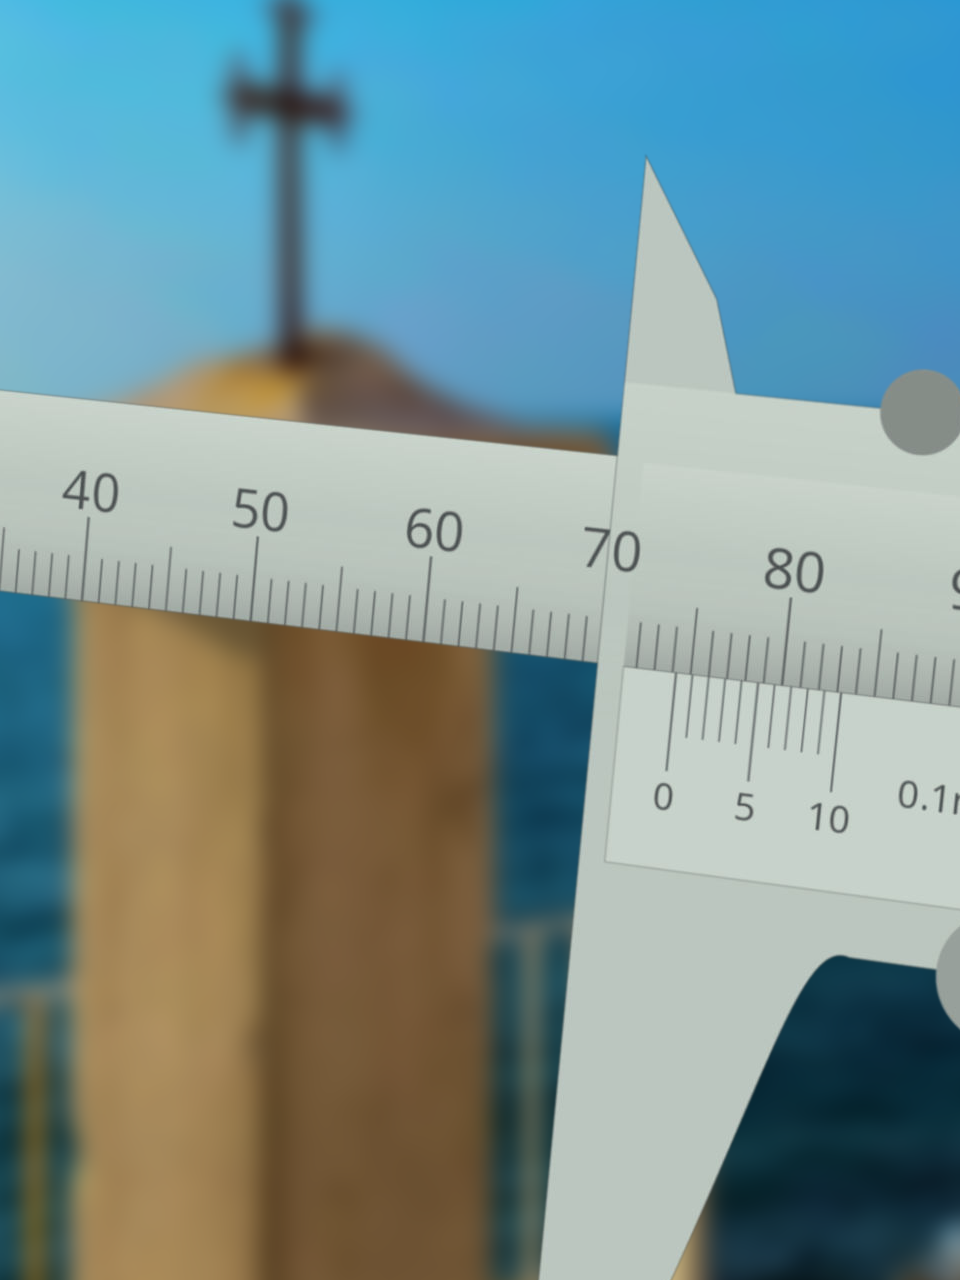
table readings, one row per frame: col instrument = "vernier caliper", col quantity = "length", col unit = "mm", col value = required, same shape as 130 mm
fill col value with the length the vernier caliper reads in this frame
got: 74.2 mm
